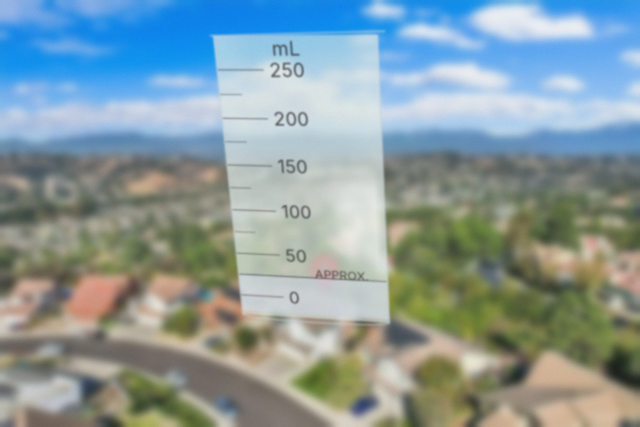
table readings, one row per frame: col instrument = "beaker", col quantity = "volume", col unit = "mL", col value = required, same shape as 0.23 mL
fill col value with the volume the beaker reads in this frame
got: 25 mL
